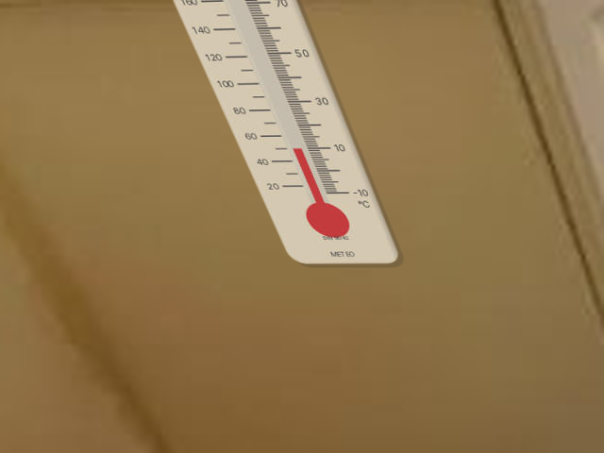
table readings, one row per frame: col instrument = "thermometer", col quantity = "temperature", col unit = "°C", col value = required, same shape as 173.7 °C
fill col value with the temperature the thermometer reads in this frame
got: 10 °C
